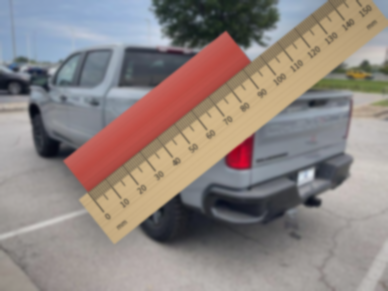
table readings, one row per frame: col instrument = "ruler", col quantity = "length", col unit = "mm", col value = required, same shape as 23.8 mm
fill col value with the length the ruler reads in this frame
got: 95 mm
